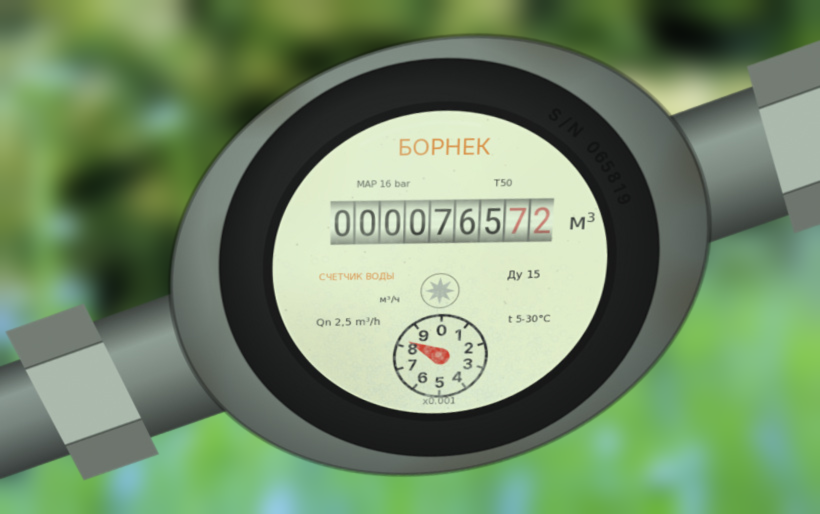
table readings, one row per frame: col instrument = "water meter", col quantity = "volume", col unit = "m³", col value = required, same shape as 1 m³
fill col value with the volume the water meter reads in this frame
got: 765.728 m³
